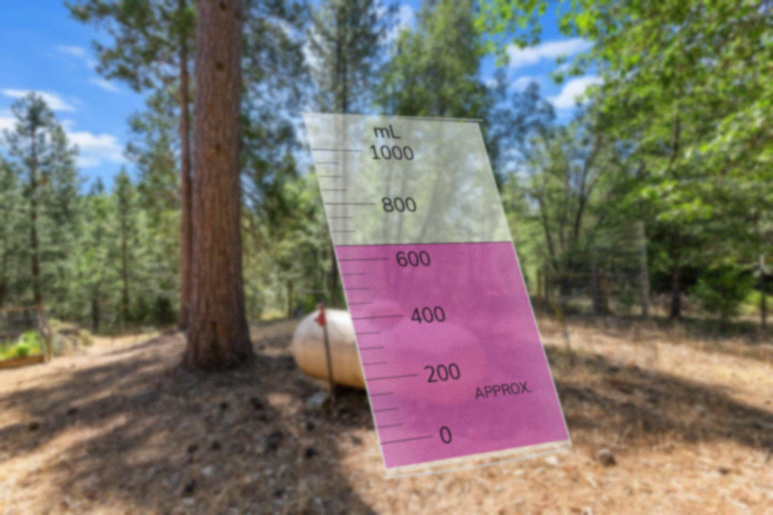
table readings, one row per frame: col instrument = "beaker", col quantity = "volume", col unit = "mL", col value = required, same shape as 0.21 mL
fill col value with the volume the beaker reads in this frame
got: 650 mL
